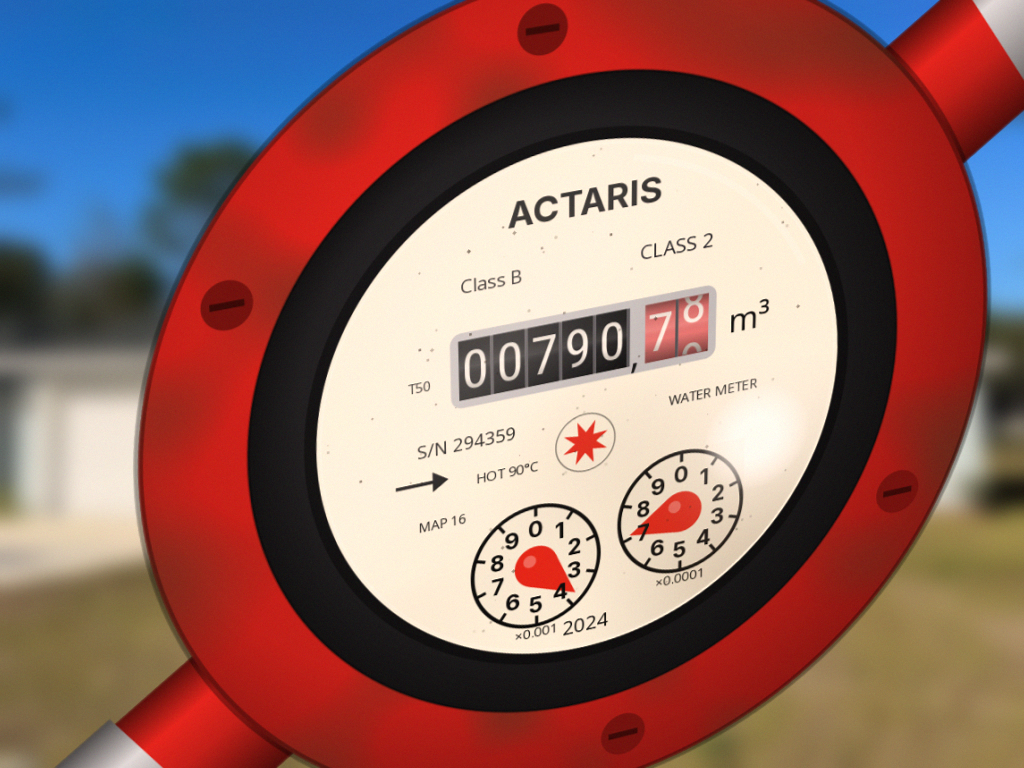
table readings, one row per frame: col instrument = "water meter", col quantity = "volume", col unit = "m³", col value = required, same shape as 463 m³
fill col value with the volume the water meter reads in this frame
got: 790.7837 m³
